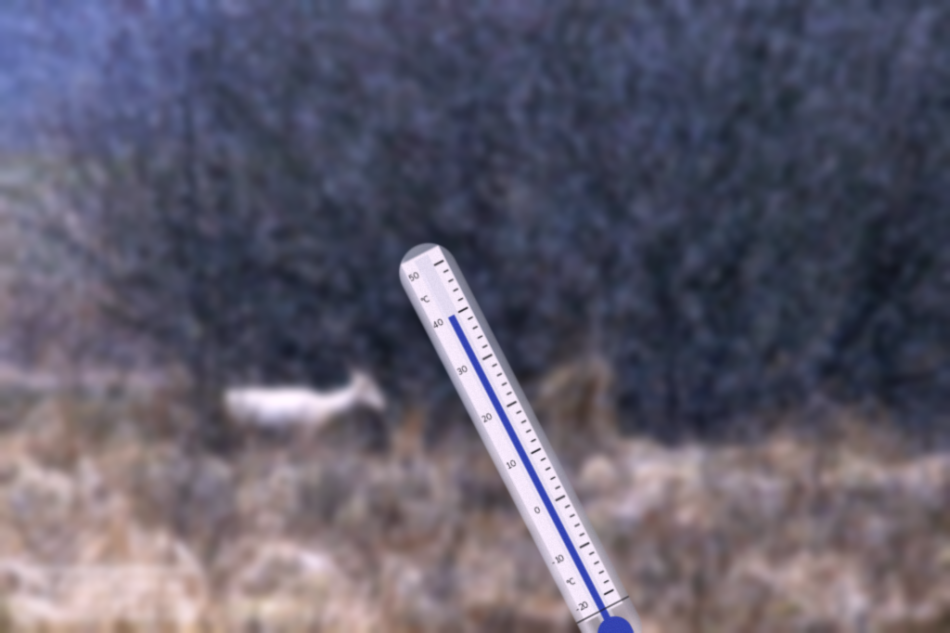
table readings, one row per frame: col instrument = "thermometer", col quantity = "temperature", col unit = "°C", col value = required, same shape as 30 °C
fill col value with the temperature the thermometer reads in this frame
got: 40 °C
